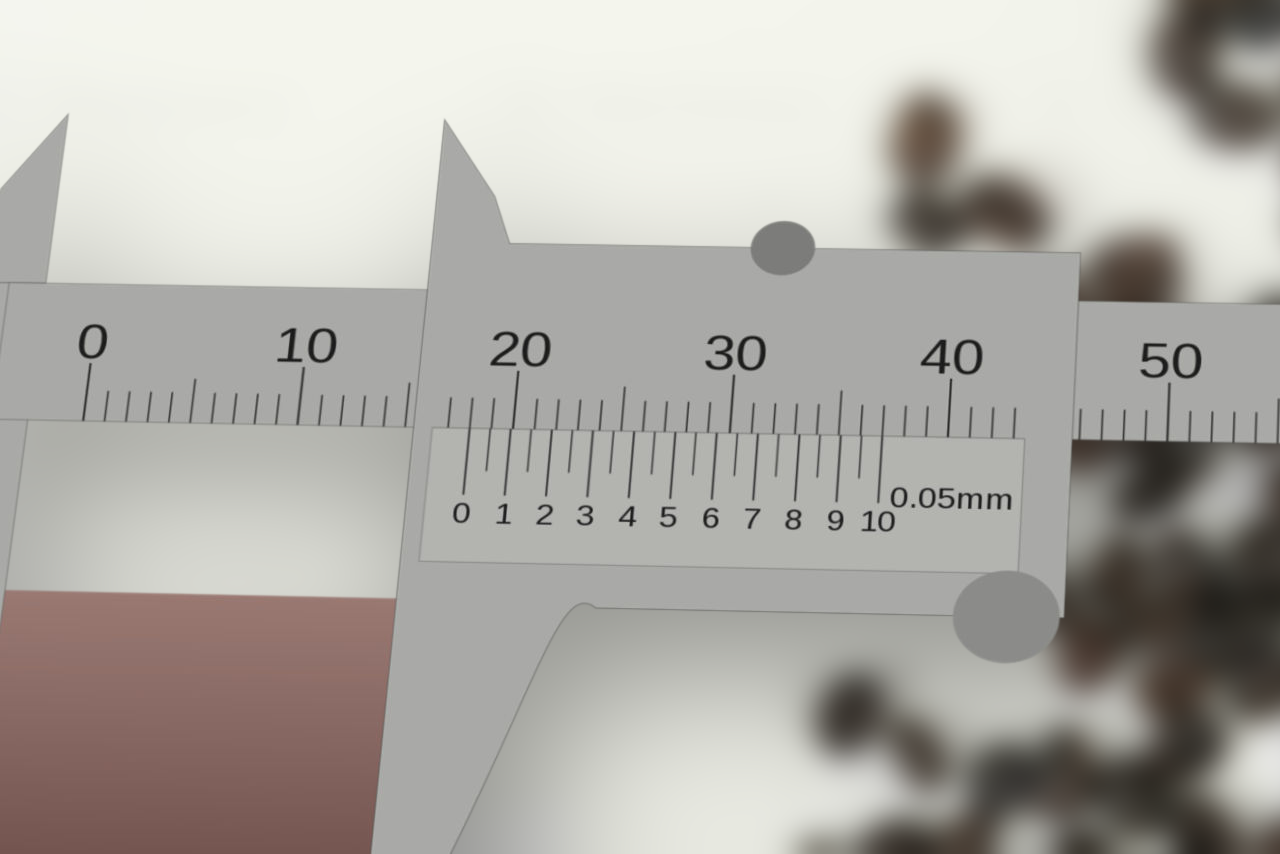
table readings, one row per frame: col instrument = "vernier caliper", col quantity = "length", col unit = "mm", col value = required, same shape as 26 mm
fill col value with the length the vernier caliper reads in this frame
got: 18.0 mm
